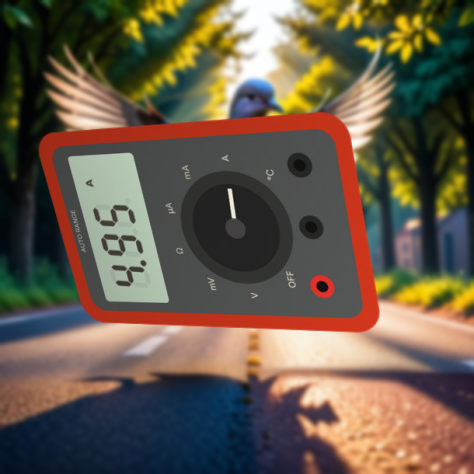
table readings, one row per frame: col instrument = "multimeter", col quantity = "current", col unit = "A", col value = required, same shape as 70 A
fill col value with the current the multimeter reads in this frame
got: 4.95 A
